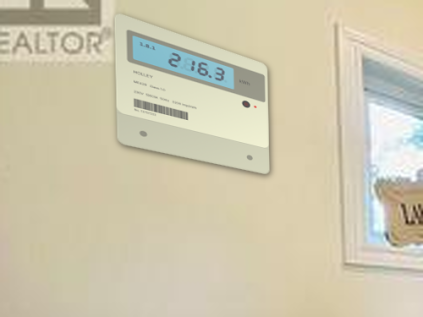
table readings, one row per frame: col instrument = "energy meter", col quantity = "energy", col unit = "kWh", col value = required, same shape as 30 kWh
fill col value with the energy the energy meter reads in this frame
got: 216.3 kWh
